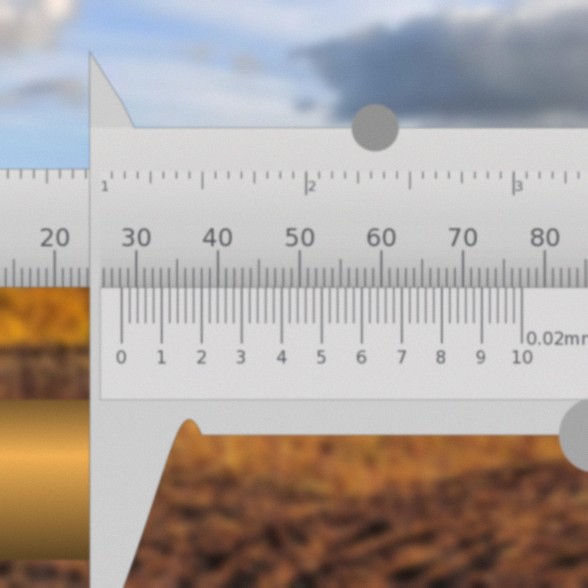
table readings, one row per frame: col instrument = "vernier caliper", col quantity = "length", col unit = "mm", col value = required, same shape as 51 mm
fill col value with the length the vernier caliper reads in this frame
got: 28.2 mm
